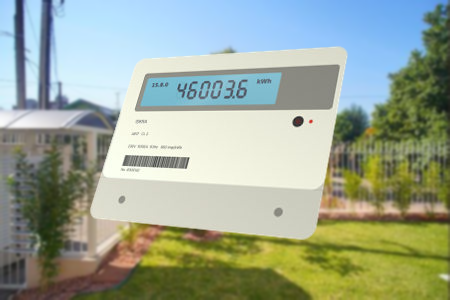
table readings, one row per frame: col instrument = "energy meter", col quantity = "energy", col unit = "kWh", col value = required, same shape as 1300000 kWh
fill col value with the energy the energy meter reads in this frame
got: 46003.6 kWh
